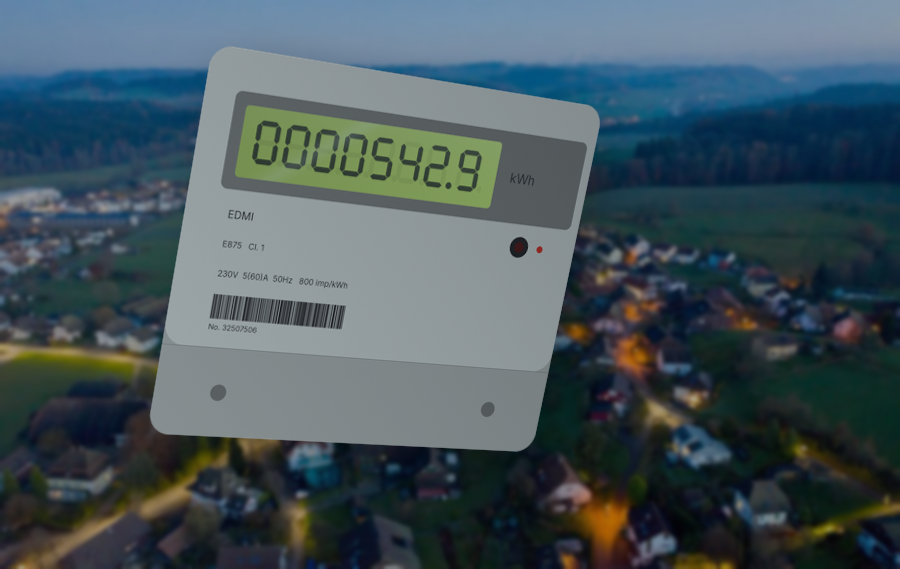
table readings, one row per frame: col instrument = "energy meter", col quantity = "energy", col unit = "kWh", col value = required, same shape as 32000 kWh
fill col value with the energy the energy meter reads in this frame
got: 542.9 kWh
